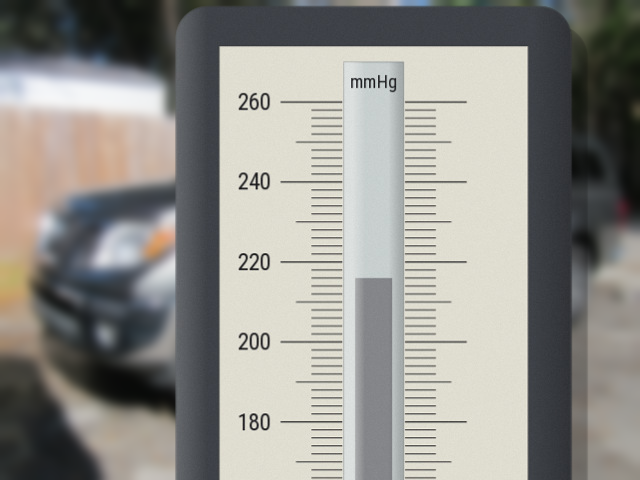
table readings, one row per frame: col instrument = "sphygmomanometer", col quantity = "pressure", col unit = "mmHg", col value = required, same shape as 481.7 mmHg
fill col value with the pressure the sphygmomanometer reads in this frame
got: 216 mmHg
